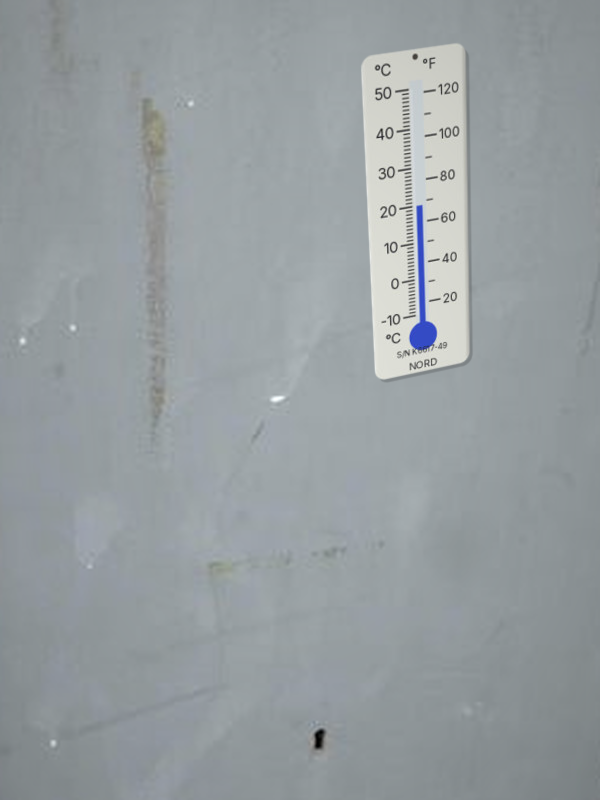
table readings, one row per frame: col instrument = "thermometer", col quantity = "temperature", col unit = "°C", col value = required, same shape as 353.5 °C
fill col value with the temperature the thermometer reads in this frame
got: 20 °C
